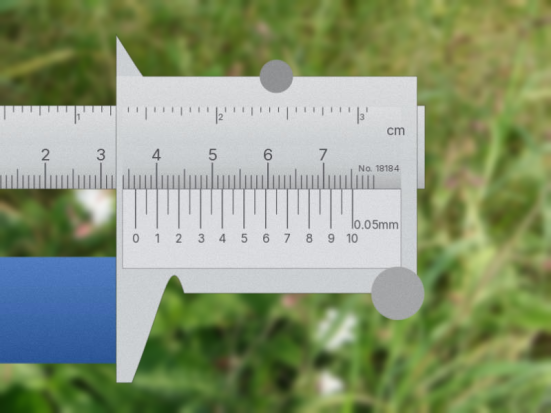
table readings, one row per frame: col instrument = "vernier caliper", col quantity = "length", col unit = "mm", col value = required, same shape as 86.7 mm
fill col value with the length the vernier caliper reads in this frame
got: 36.2 mm
